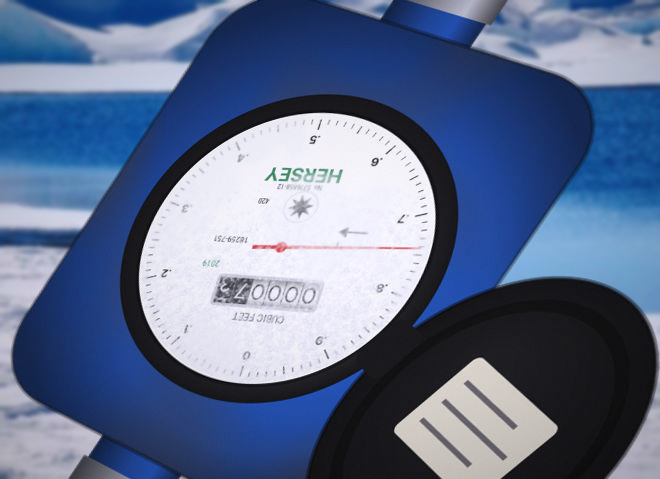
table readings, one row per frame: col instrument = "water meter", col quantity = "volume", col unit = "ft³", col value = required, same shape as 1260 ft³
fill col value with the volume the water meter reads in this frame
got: 72.74 ft³
